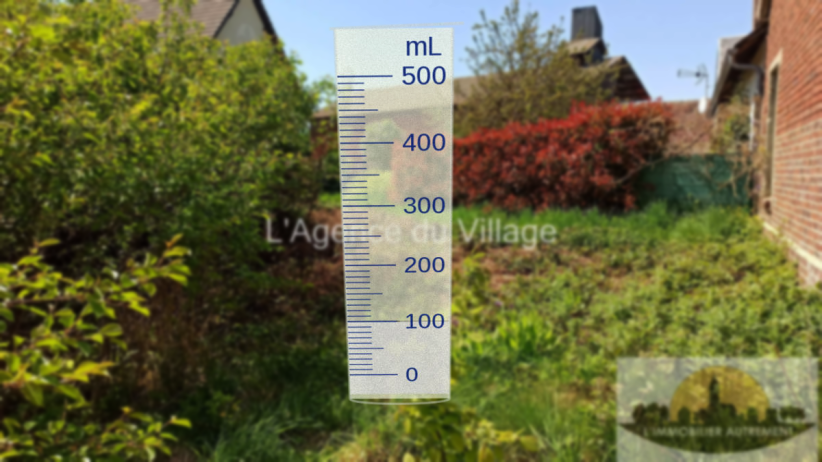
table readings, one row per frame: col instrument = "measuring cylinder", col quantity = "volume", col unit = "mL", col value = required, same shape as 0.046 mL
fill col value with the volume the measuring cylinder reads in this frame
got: 100 mL
